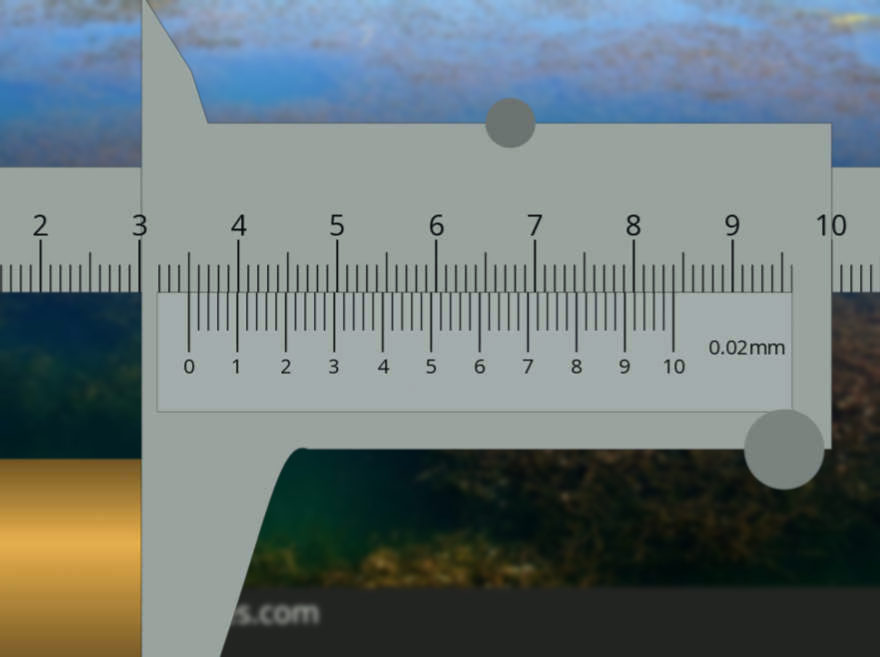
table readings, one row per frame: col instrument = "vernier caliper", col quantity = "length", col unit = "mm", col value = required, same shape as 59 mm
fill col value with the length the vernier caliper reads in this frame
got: 35.0 mm
